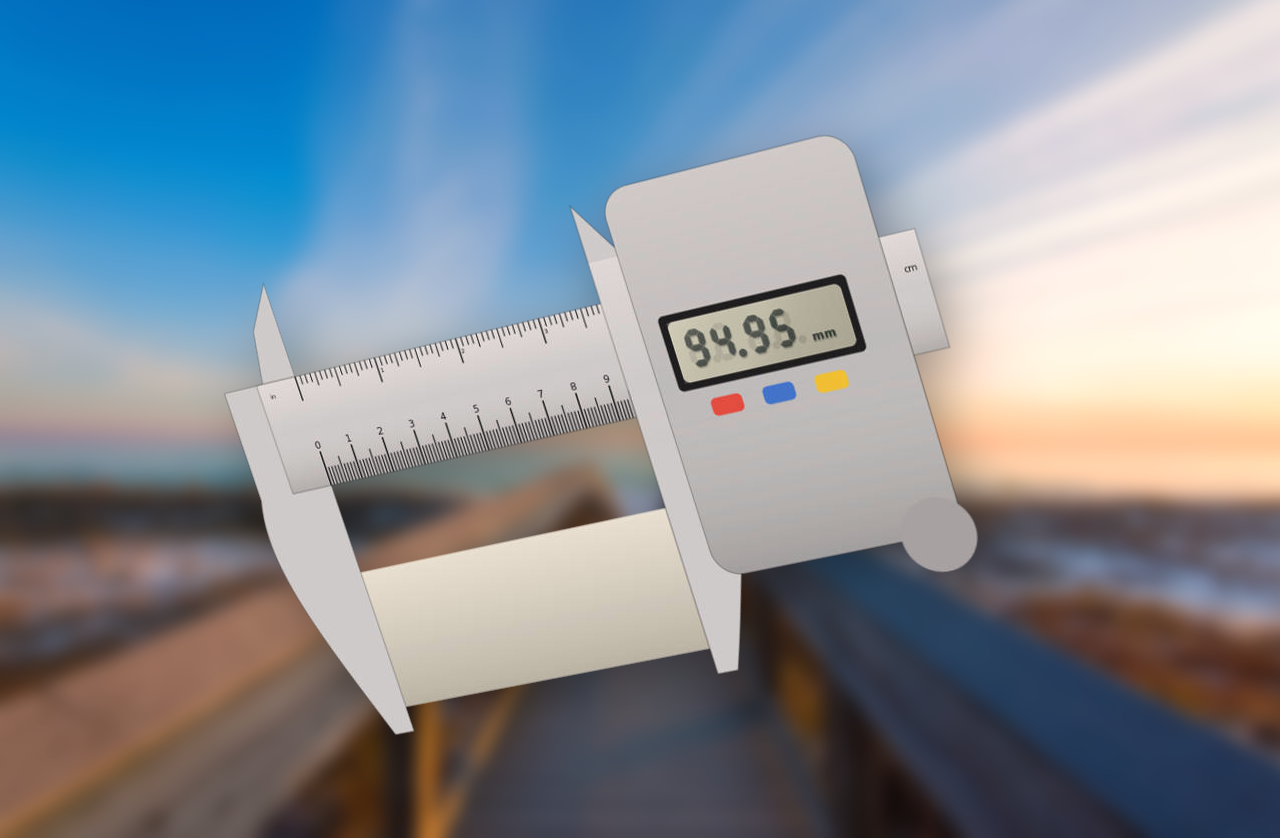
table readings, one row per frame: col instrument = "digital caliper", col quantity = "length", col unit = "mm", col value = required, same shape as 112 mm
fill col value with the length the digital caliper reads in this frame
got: 94.95 mm
